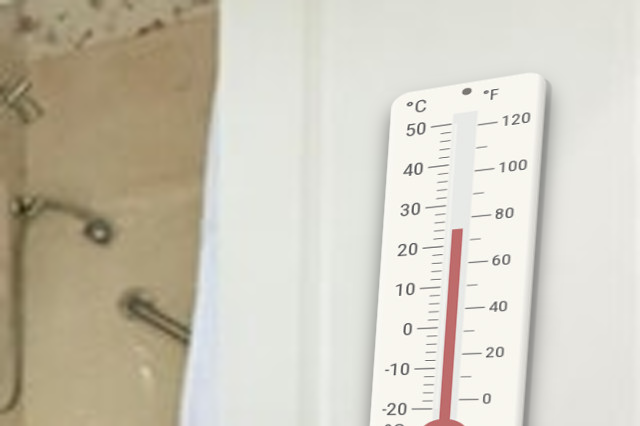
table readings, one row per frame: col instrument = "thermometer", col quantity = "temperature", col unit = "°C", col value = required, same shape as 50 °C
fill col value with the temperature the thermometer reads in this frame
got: 24 °C
